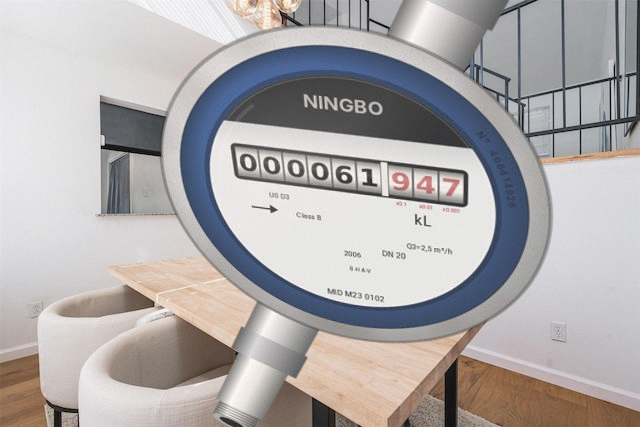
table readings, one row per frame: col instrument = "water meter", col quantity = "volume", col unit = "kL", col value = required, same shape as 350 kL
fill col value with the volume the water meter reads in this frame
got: 61.947 kL
